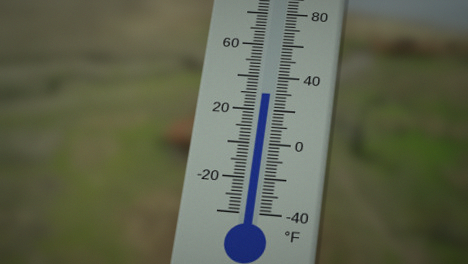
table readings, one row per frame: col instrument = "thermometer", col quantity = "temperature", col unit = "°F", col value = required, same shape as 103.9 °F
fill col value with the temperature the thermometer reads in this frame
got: 30 °F
